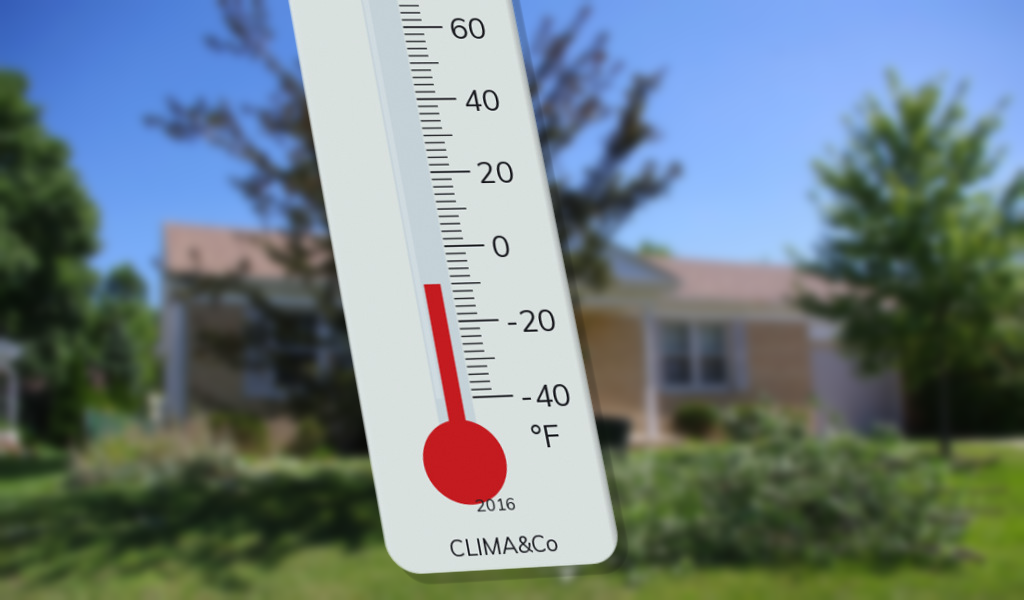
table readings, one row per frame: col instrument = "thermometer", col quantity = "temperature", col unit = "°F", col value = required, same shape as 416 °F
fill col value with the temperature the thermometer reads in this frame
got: -10 °F
